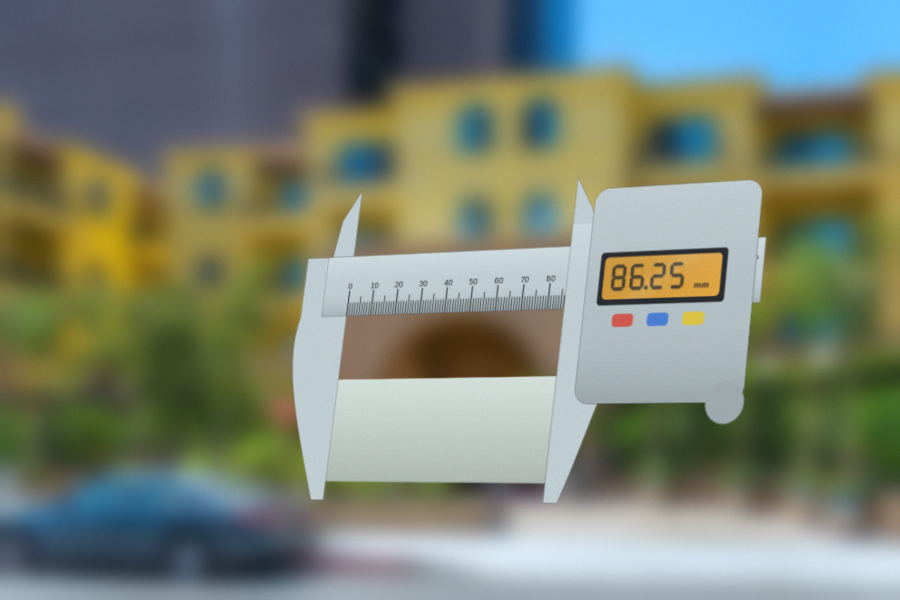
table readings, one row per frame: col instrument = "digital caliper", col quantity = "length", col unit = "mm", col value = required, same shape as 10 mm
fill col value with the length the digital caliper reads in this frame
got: 86.25 mm
